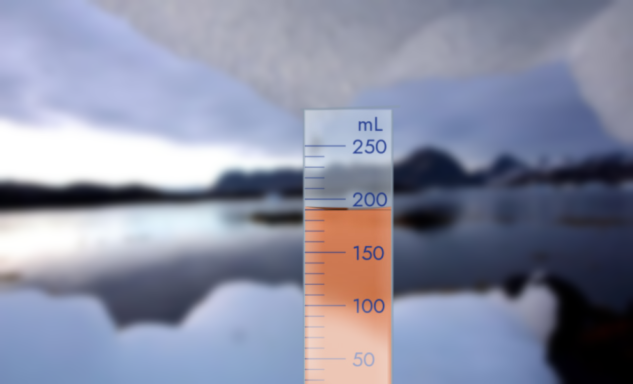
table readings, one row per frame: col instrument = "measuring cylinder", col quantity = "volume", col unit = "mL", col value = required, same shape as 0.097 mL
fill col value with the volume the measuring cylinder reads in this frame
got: 190 mL
